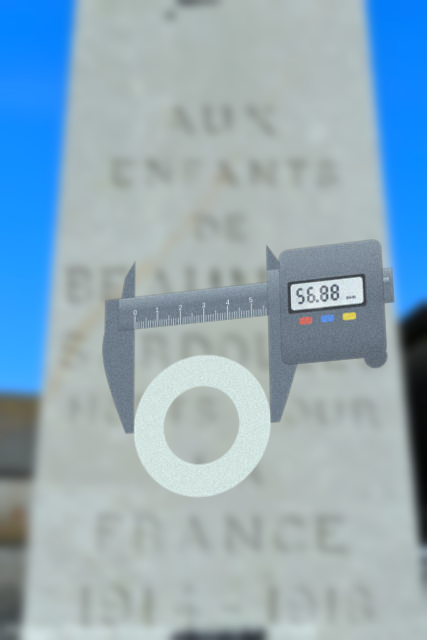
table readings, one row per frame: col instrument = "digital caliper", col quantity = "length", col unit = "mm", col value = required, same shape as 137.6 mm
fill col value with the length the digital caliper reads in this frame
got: 56.88 mm
